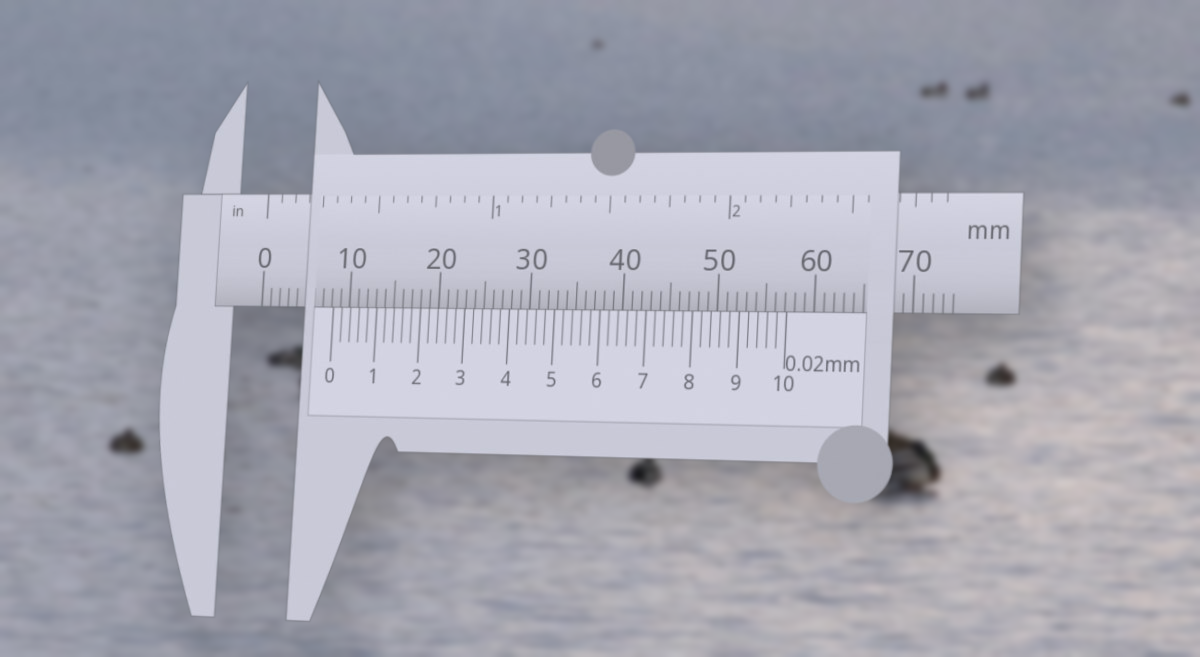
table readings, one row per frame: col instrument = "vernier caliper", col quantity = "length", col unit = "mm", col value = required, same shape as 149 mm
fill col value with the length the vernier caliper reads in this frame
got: 8.2 mm
